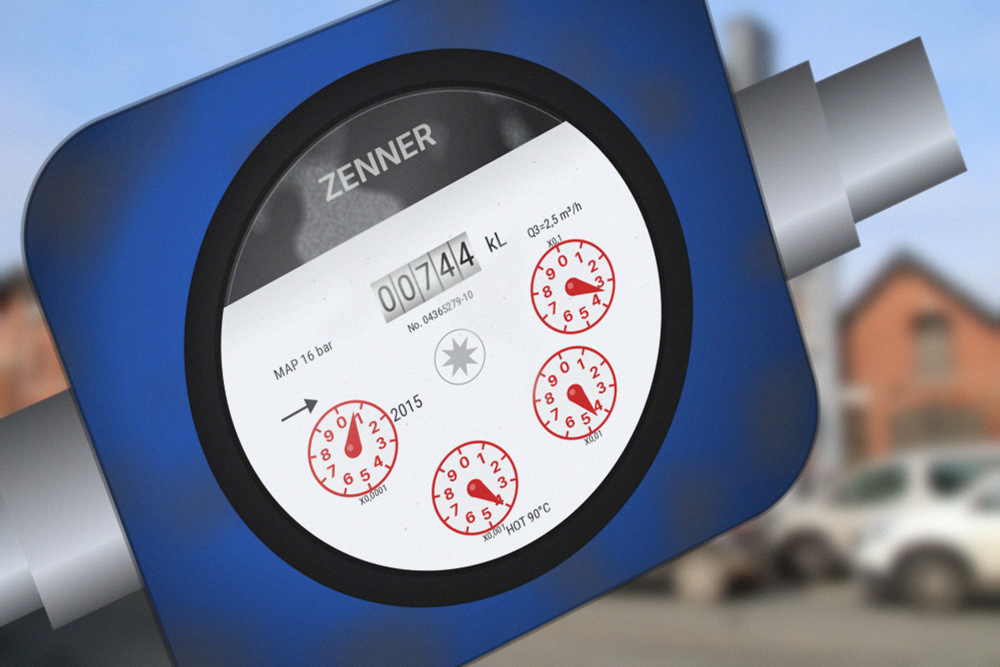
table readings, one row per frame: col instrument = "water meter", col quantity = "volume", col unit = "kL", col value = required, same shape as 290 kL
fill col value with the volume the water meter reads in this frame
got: 744.3440 kL
